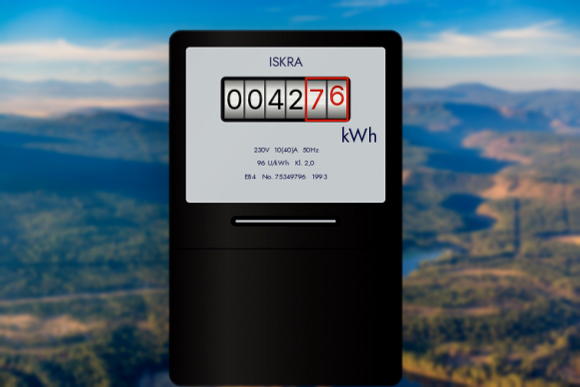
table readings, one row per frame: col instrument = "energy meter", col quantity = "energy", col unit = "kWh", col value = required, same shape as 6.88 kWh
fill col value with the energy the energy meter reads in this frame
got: 42.76 kWh
